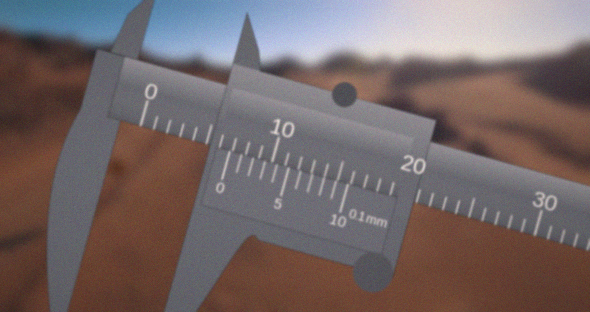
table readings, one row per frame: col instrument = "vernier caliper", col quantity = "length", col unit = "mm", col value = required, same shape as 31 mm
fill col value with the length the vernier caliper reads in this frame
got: 6.8 mm
